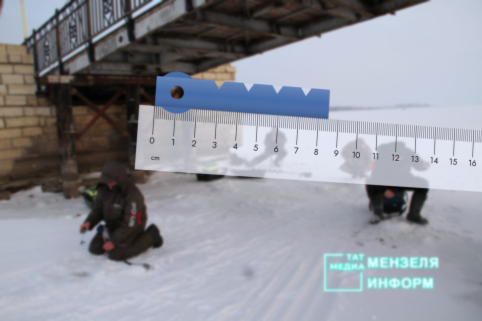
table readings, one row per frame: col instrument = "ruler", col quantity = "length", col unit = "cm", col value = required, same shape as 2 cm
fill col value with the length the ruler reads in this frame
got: 8.5 cm
